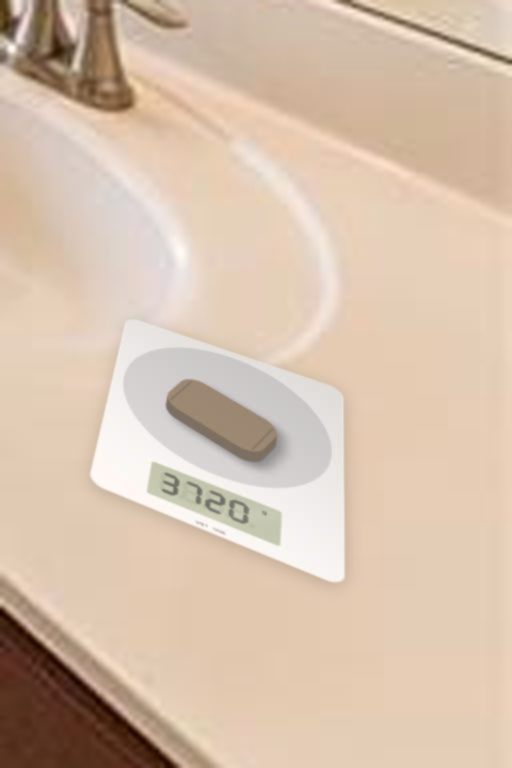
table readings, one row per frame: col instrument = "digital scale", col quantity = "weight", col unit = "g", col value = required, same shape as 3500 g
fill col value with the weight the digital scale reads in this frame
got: 3720 g
